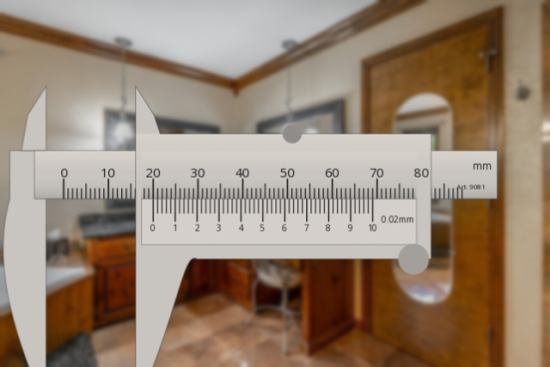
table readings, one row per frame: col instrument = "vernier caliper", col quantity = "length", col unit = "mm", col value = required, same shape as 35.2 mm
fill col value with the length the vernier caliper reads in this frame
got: 20.0 mm
